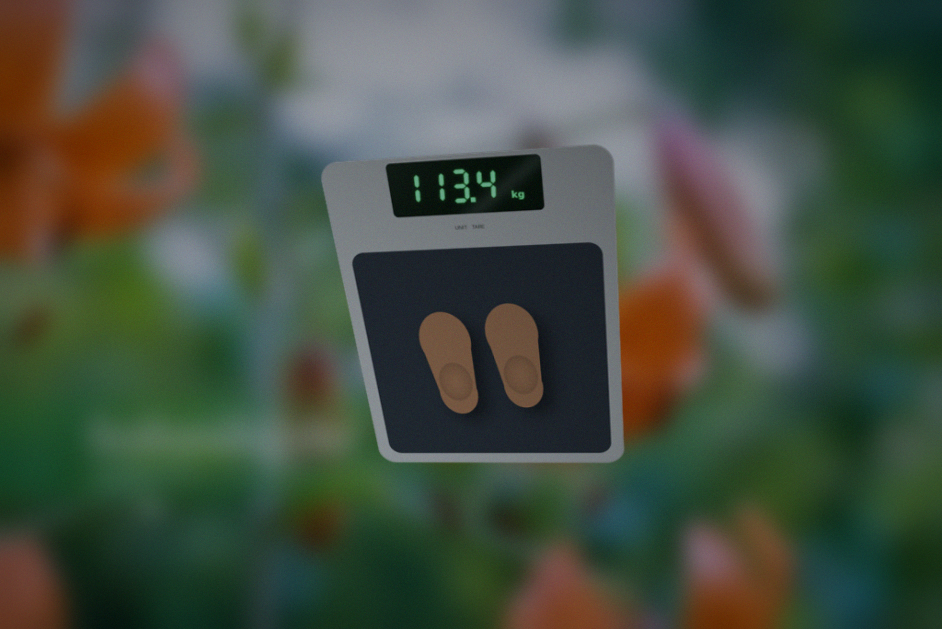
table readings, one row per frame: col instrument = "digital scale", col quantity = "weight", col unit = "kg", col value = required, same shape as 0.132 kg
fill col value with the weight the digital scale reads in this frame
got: 113.4 kg
